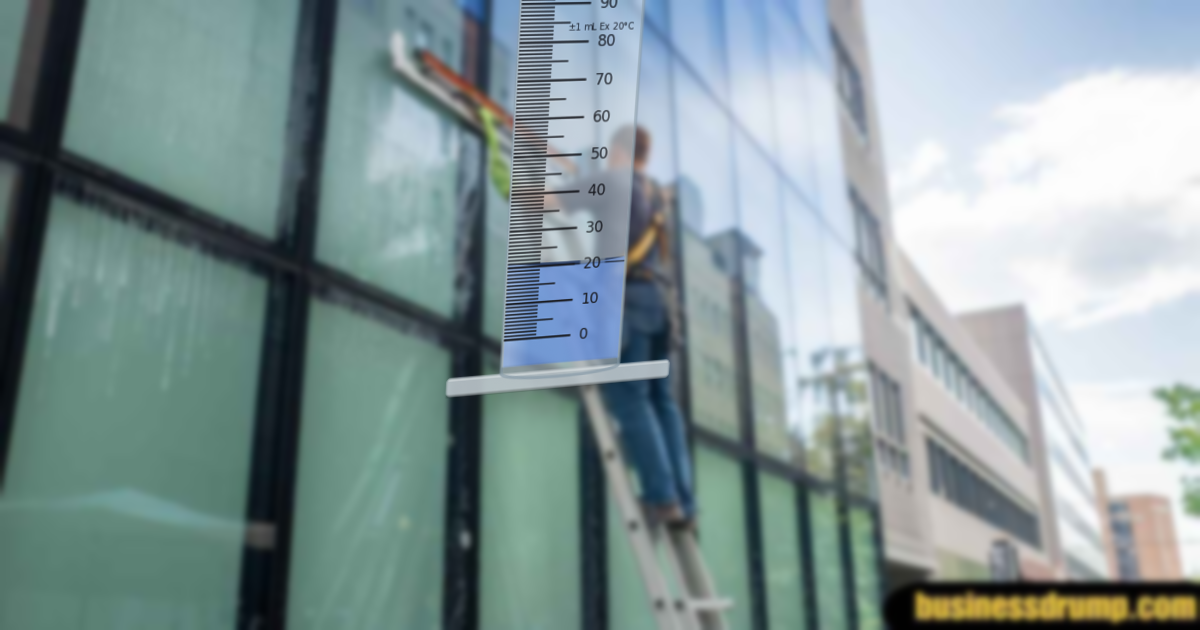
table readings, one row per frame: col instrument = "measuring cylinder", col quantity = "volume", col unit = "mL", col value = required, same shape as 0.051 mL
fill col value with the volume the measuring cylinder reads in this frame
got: 20 mL
